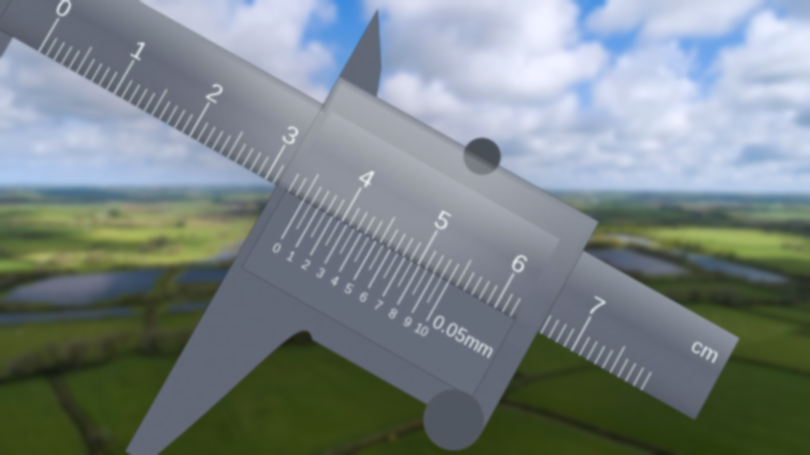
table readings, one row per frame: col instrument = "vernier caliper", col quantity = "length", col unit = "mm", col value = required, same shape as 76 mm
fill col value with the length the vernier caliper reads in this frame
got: 35.0 mm
